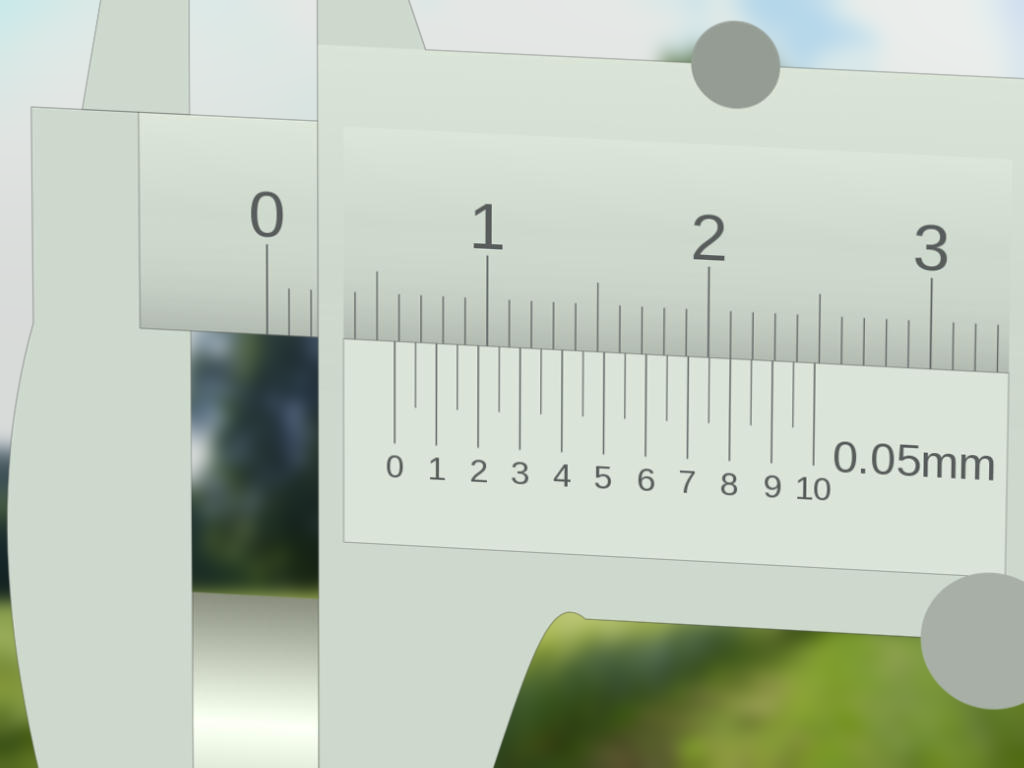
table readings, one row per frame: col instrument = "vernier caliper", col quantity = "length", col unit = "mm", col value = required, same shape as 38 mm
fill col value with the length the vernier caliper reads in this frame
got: 5.8 mm
